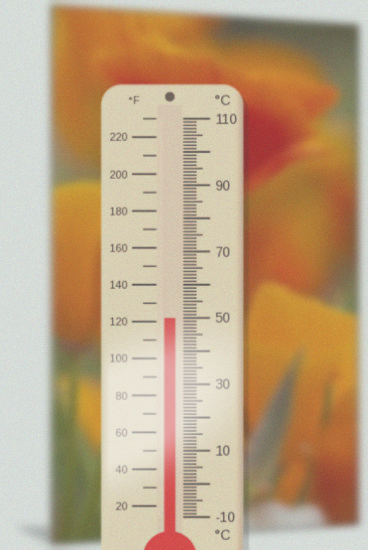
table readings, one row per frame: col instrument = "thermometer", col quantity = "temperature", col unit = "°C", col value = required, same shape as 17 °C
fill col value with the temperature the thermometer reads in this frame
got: 50 °C
